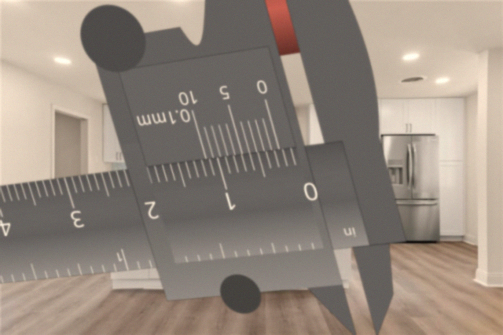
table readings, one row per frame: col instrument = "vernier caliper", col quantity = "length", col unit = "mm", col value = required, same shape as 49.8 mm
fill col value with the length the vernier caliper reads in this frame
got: 2.4 mm
